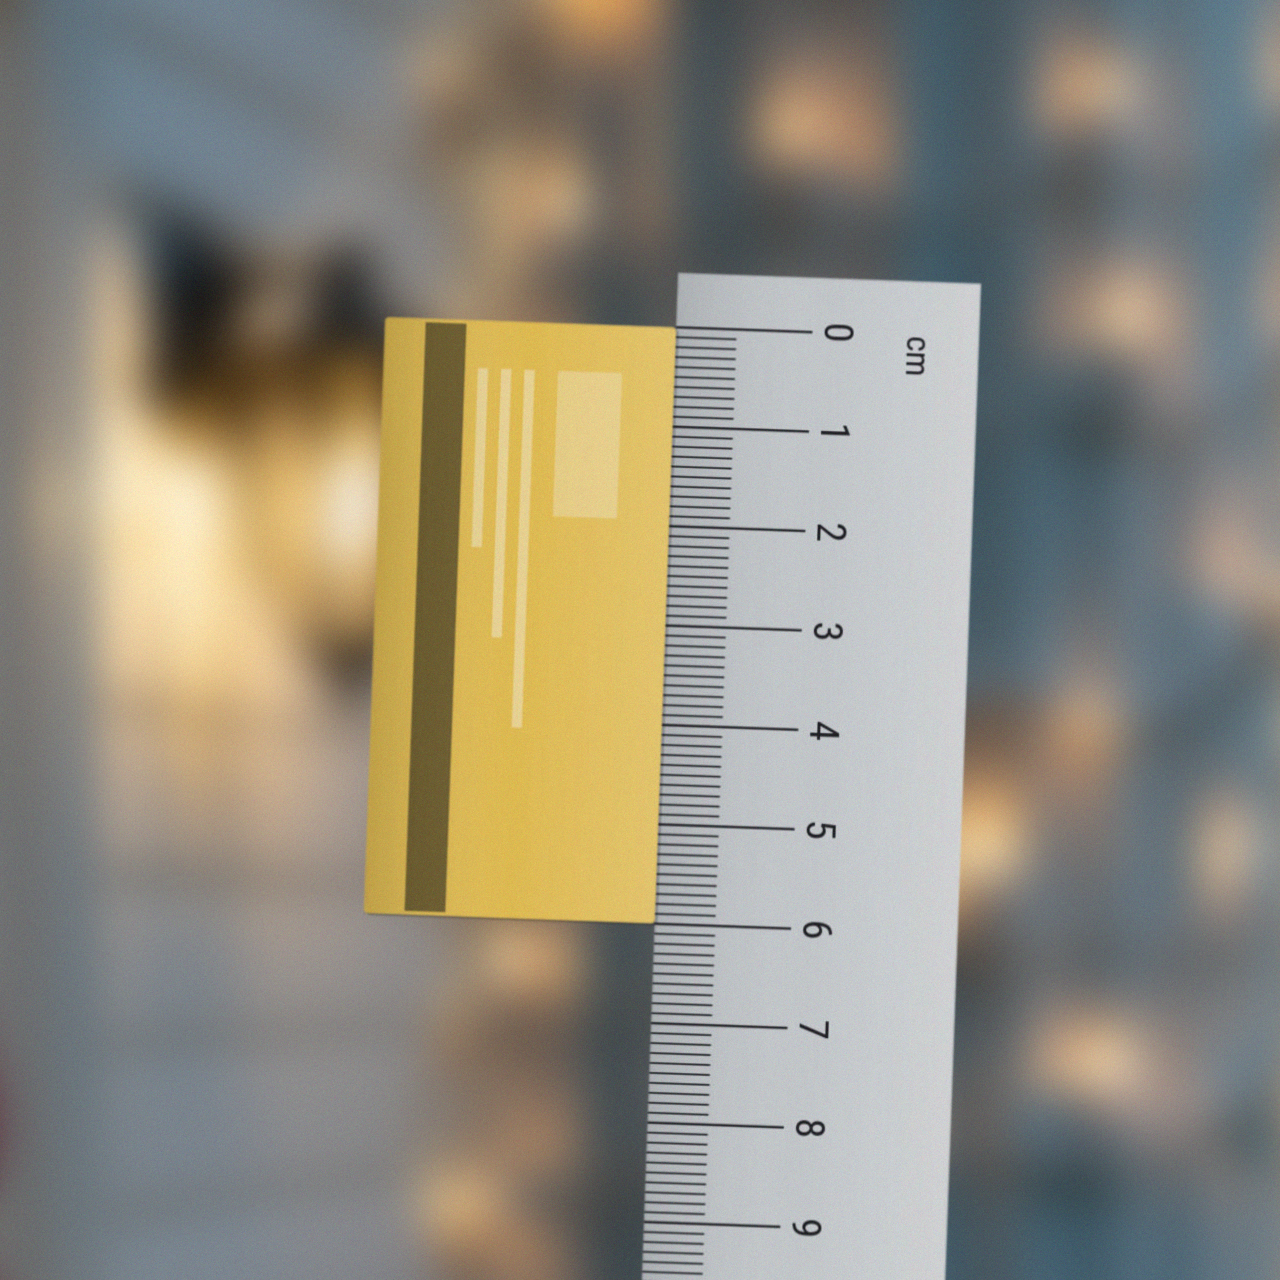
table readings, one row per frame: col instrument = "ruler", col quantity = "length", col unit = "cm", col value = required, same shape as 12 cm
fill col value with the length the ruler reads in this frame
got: 6 cm
